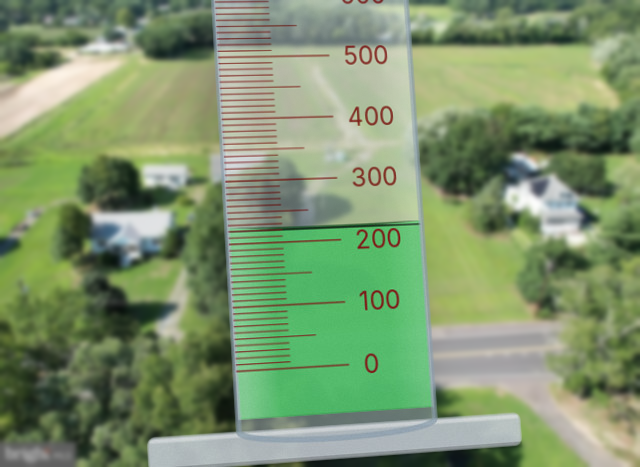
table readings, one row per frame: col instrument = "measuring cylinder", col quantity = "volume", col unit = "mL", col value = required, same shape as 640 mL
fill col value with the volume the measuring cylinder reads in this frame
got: 220 mL
